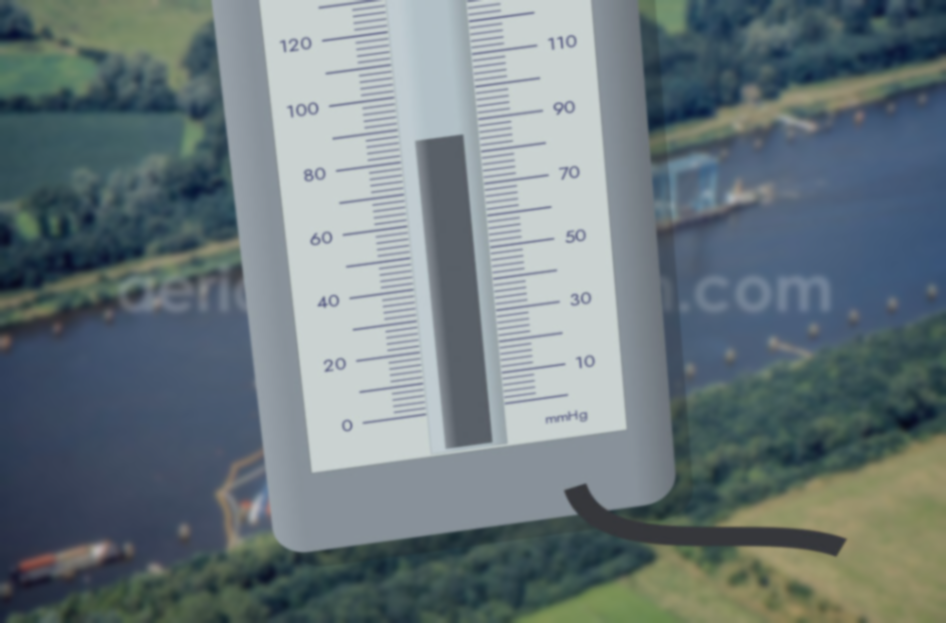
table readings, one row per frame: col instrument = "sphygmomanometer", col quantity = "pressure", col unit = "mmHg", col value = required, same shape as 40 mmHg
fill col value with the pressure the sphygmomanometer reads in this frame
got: 86 mmHg
